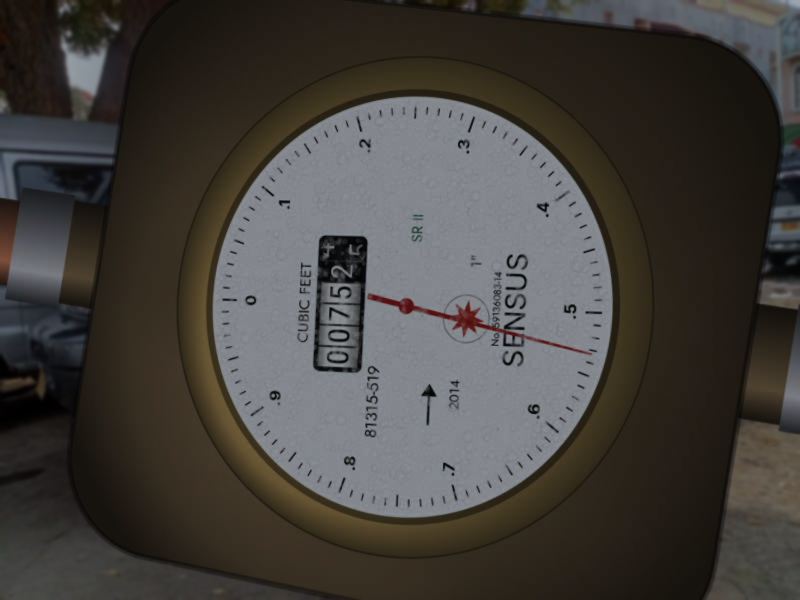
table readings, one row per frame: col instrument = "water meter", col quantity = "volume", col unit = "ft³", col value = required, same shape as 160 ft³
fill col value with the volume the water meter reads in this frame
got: 7524.53 ft³
